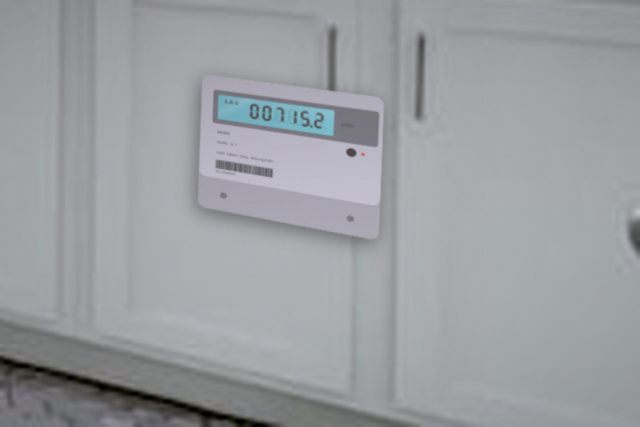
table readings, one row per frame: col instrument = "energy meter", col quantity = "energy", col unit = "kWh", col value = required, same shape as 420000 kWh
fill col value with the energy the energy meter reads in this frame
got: 715.2 kWh
